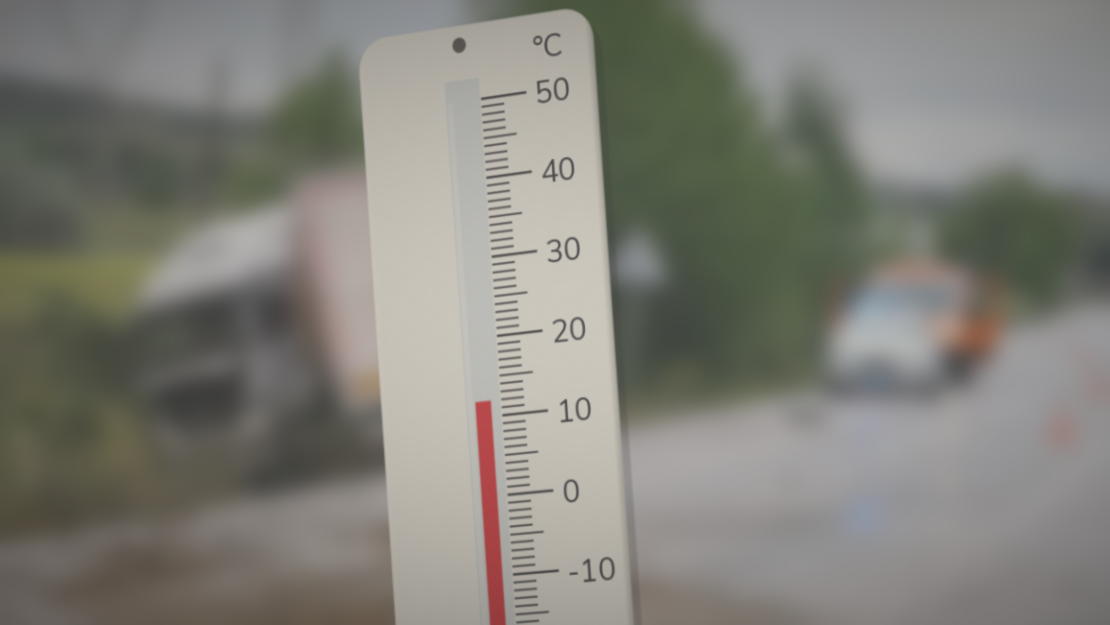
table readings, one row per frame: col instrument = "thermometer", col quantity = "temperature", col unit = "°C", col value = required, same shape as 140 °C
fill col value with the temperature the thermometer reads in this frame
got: 12 °C
